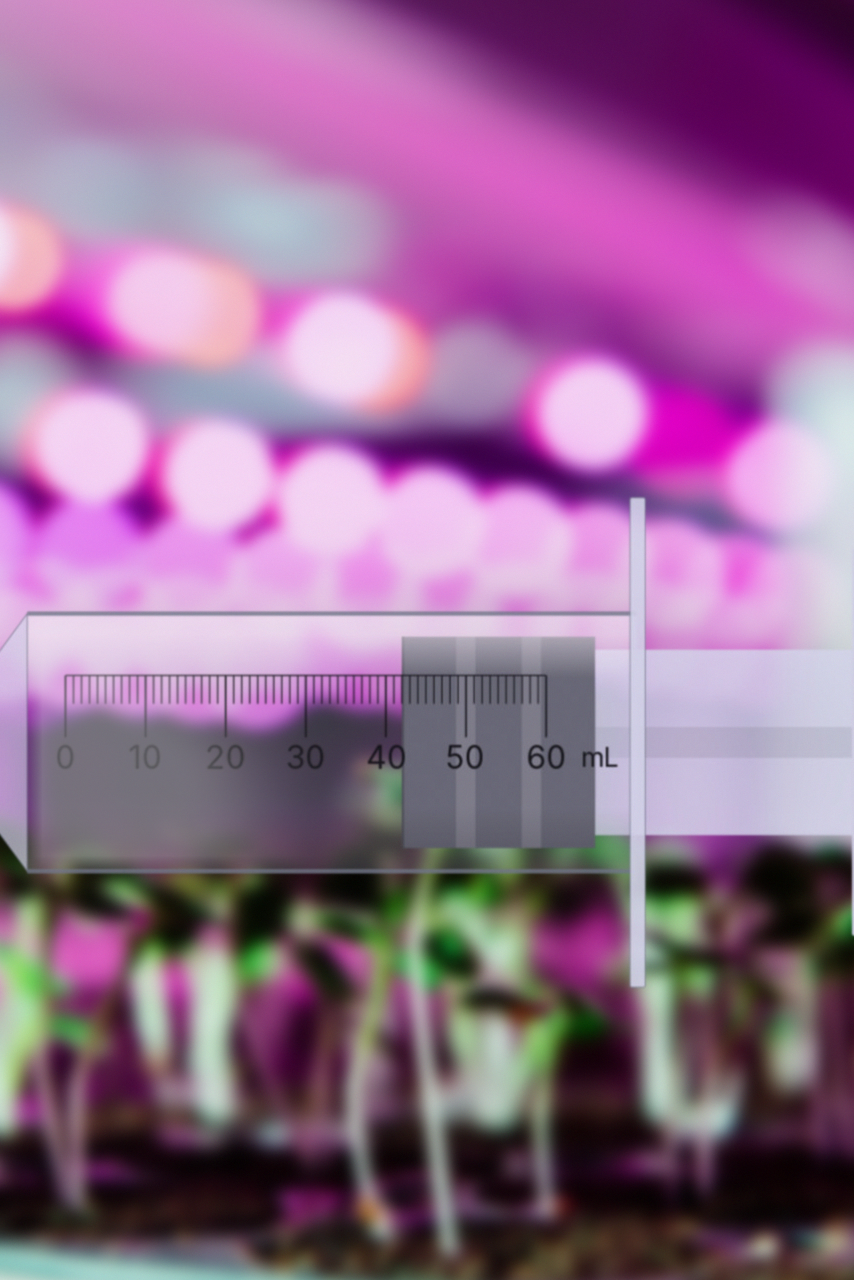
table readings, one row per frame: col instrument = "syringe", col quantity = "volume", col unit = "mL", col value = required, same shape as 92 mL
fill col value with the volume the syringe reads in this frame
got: 42 mL
